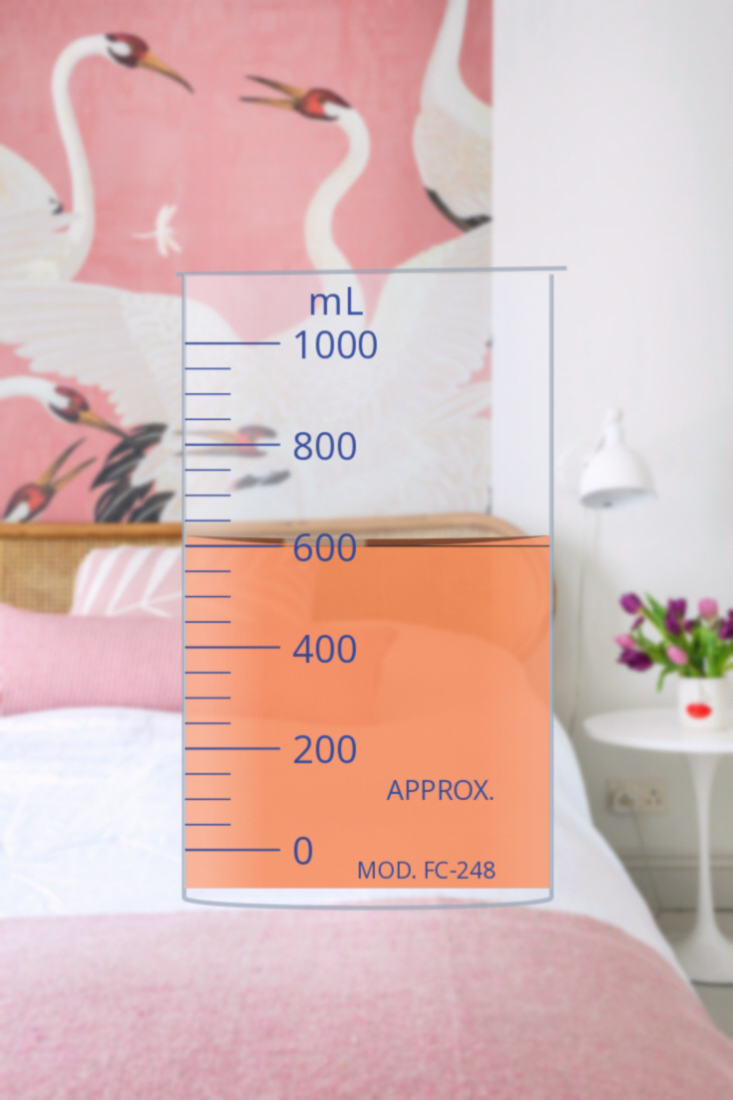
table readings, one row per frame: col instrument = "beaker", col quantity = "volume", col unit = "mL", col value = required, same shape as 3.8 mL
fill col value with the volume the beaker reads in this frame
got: 600 mL
